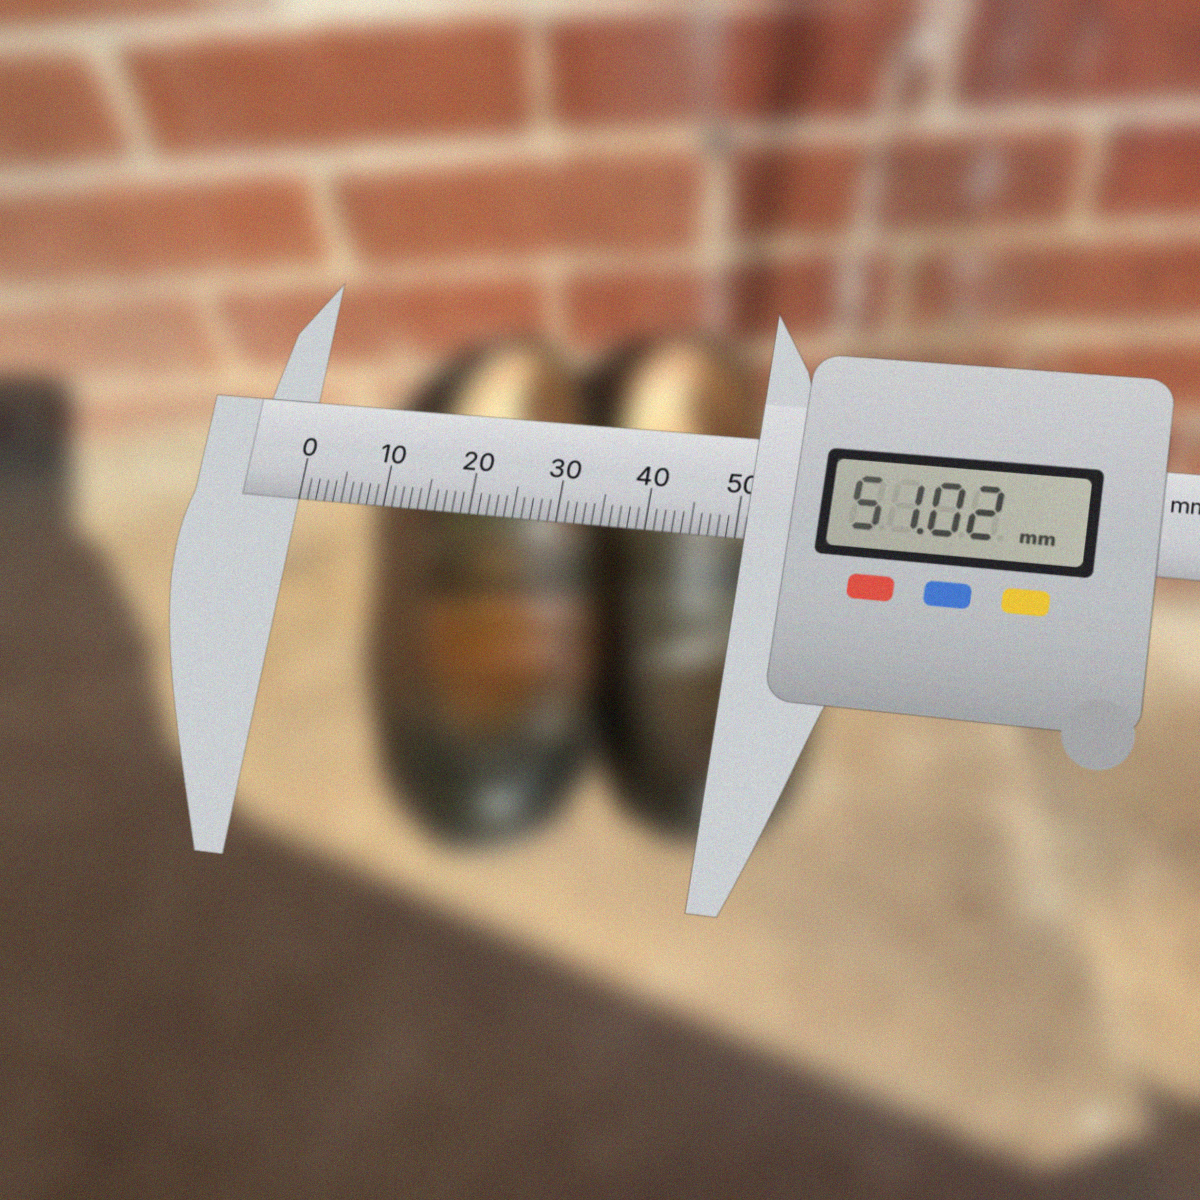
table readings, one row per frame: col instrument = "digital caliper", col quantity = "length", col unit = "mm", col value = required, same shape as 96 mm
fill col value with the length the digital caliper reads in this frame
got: 51.02 mm
